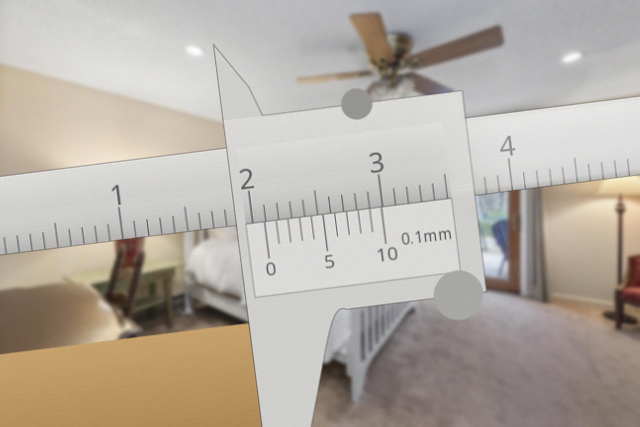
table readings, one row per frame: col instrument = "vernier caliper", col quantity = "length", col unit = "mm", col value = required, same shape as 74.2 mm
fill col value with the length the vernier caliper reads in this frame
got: 20.9 mm
